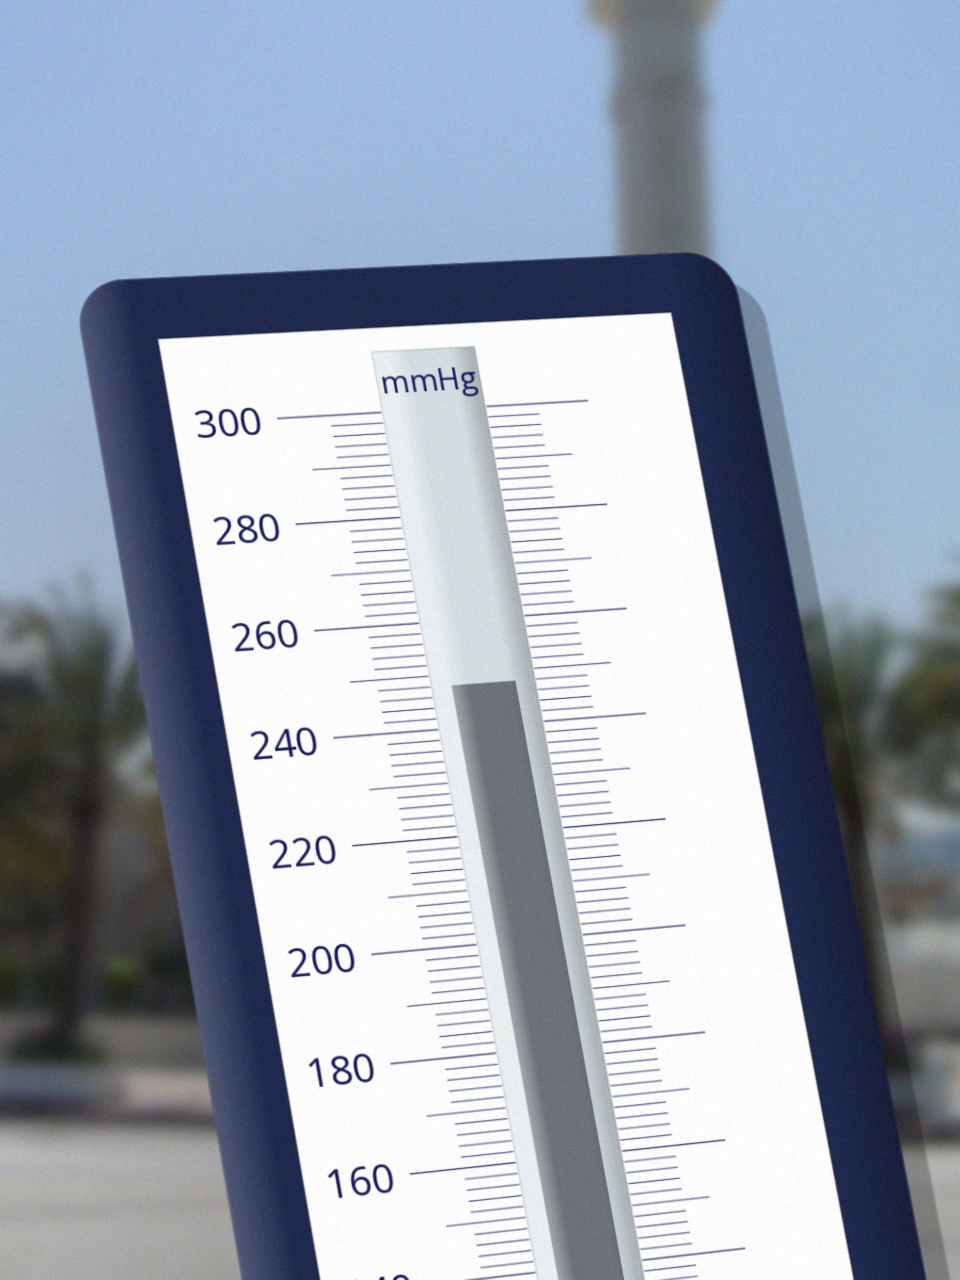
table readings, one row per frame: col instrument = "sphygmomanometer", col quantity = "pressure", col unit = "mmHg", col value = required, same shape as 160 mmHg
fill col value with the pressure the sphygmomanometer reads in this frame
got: 248 mmHg
